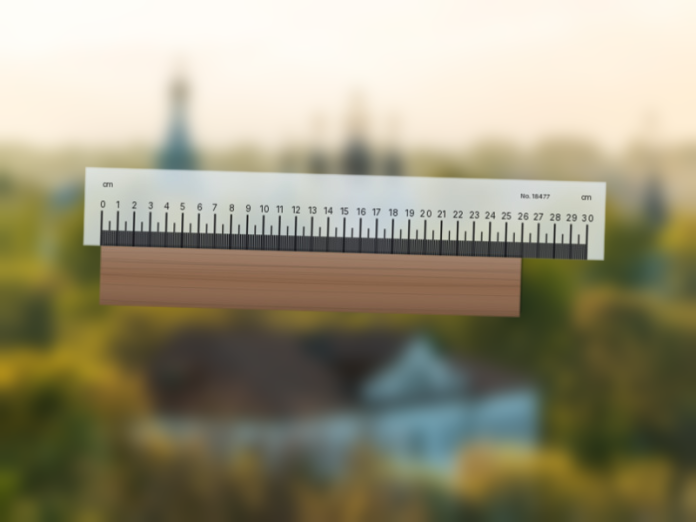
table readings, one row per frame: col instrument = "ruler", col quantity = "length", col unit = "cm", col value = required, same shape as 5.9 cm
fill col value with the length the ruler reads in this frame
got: 26 cm
